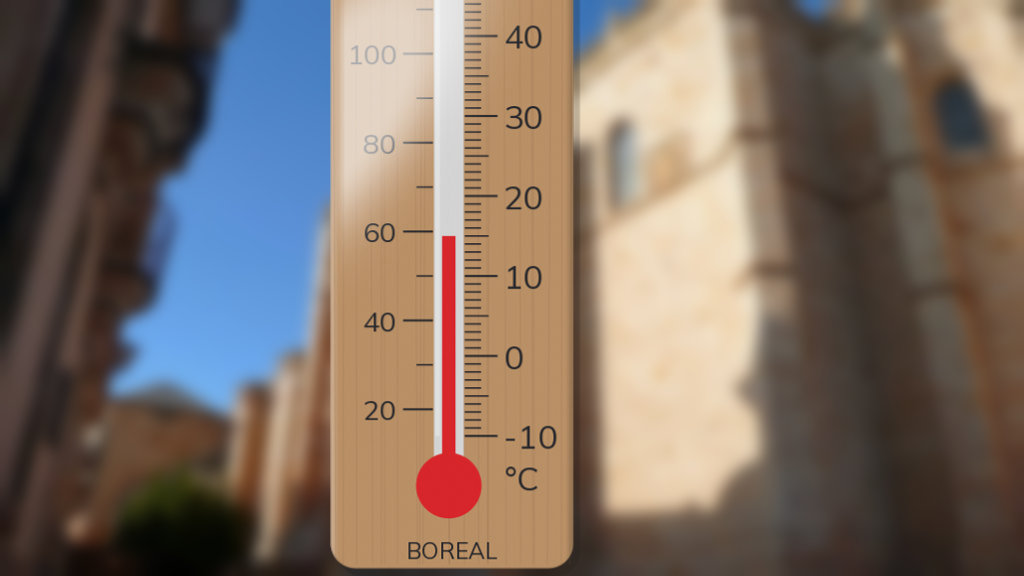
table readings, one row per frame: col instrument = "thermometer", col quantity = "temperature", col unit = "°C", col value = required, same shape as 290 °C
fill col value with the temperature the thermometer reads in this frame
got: 15 °C
